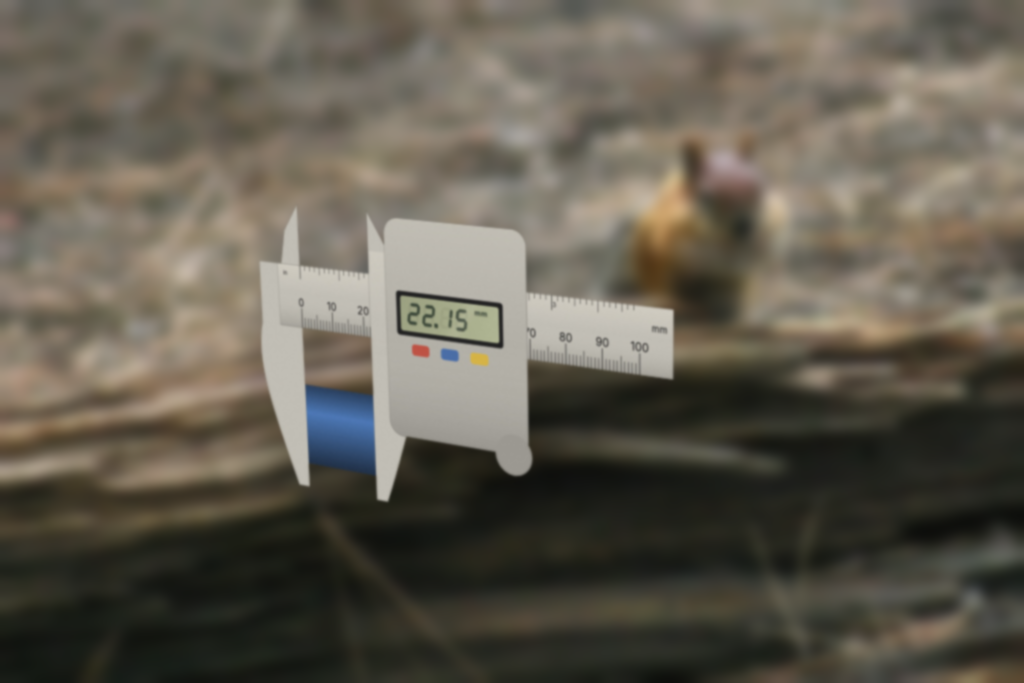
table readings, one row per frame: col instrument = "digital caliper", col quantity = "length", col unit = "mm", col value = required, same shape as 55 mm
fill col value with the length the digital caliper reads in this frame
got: 22.15 mm
